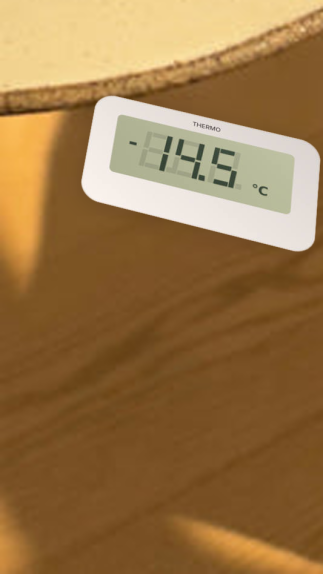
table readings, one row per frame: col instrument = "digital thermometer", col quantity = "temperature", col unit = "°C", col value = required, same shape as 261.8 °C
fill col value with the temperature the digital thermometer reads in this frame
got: -14.5 °C
